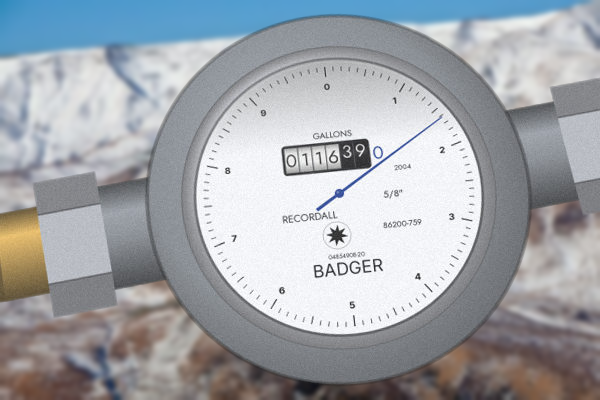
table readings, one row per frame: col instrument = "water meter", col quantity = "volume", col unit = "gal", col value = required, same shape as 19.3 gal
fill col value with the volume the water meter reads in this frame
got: 116391.6 gal
